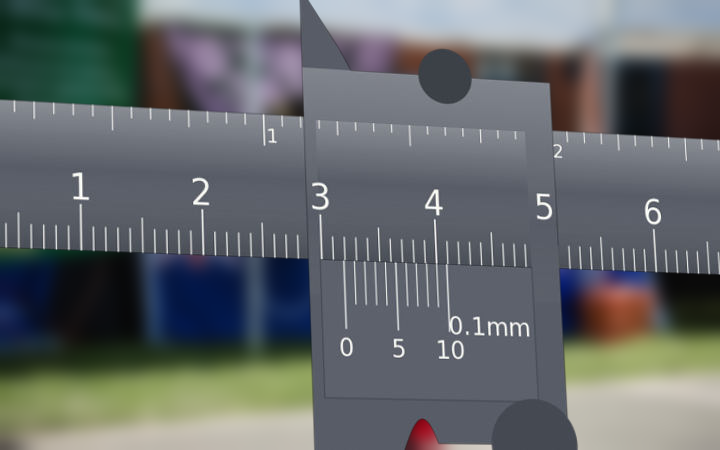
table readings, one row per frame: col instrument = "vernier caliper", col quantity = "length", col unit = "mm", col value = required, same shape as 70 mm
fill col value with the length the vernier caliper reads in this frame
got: 31.9 mm
